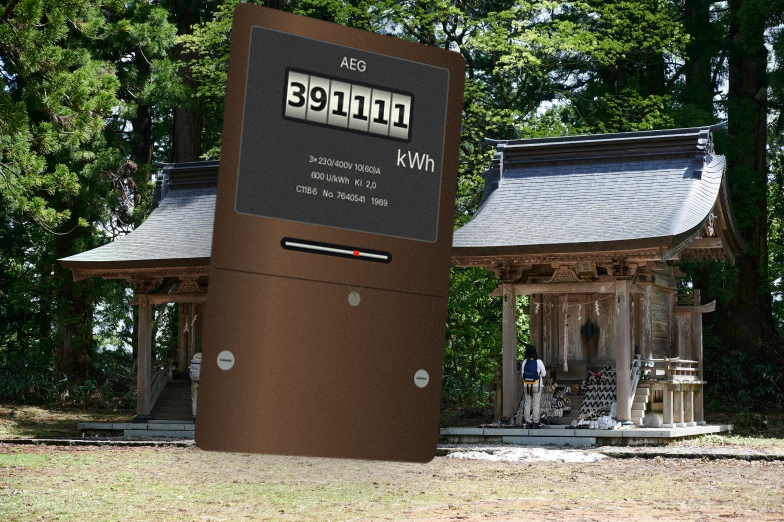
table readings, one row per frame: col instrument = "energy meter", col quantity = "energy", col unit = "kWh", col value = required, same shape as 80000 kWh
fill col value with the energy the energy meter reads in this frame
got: 391111 kWh
